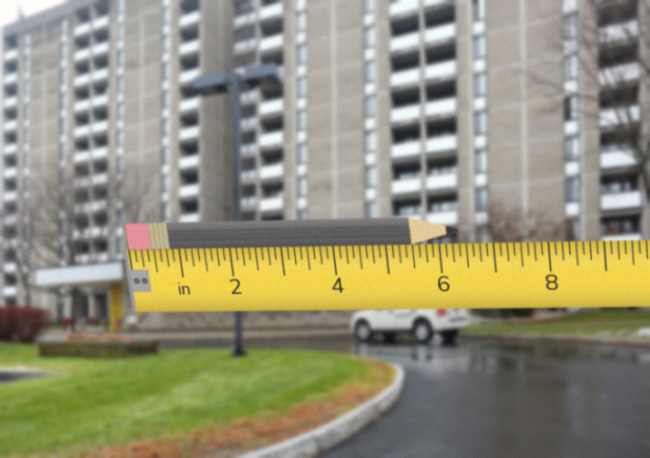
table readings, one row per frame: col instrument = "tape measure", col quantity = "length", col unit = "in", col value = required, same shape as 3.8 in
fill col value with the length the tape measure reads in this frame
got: 6.375 in
